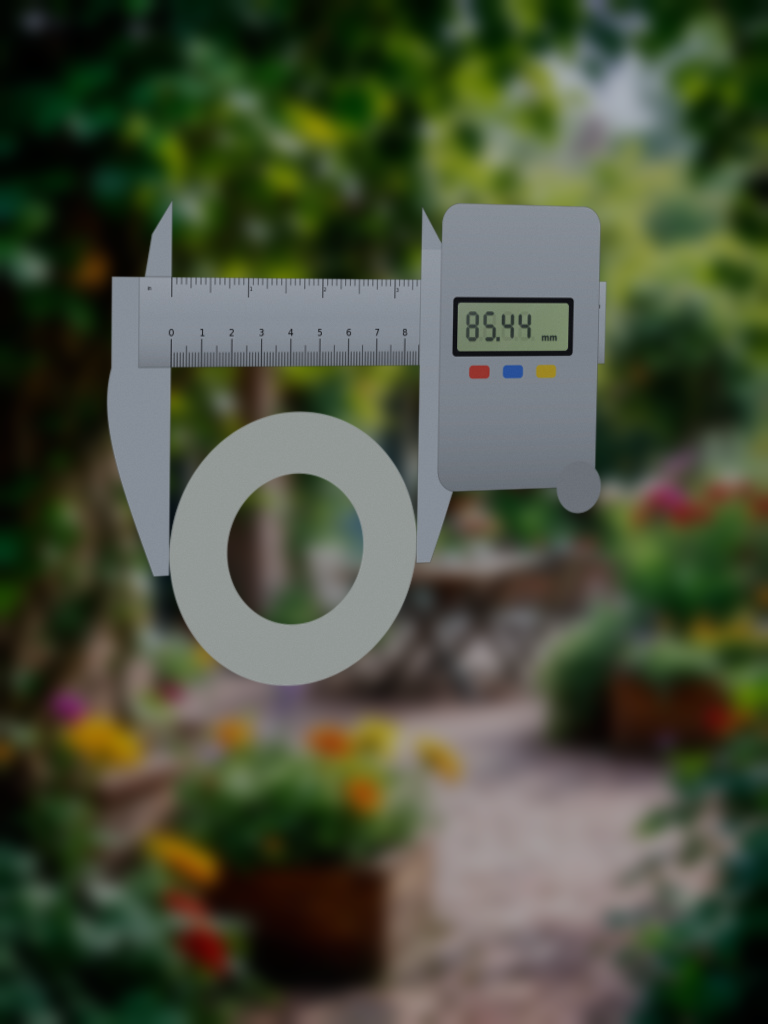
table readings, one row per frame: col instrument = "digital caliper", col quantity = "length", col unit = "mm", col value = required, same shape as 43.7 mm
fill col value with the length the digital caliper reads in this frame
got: 85.44 mm
